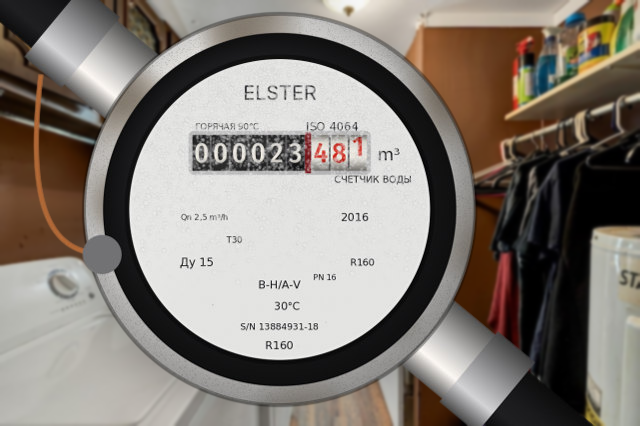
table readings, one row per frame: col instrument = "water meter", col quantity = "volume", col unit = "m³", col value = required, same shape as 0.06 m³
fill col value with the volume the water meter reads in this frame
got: 23.481 m³
